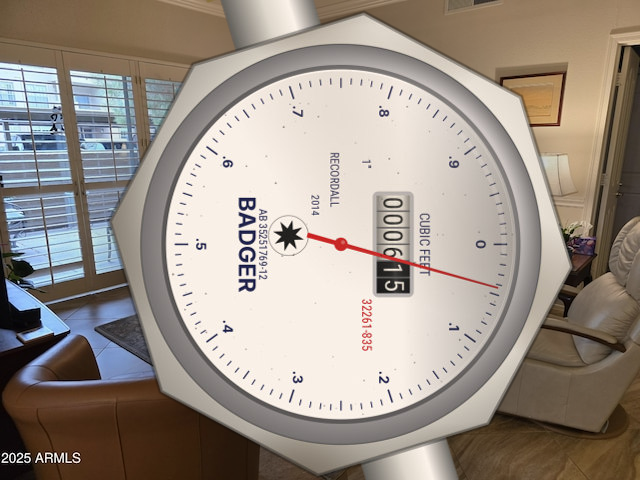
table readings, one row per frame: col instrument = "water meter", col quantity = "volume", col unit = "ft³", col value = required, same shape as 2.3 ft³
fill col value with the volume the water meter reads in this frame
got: 615.04 ft³
